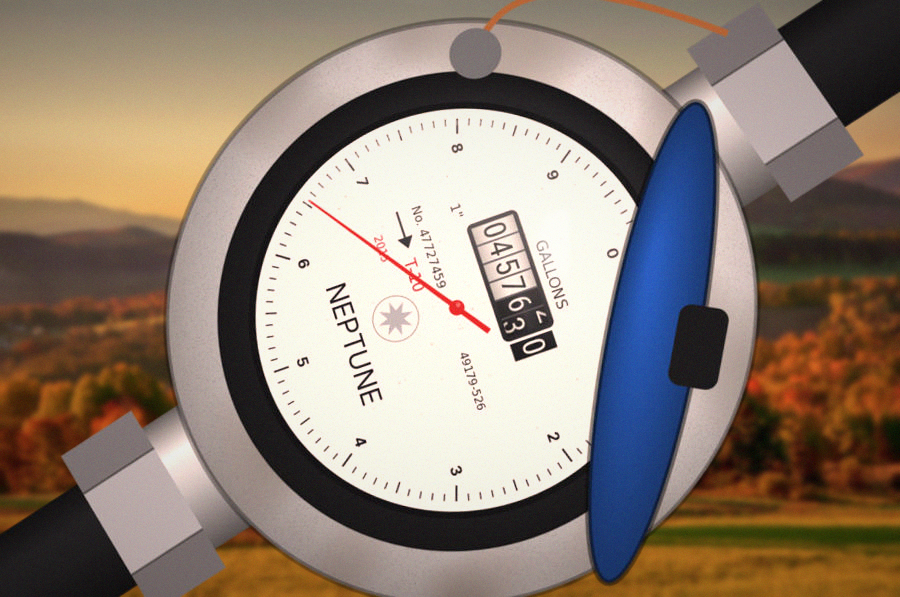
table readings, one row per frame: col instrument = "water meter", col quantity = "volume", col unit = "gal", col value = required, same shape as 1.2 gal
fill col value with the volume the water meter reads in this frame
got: 457626.5 gal
